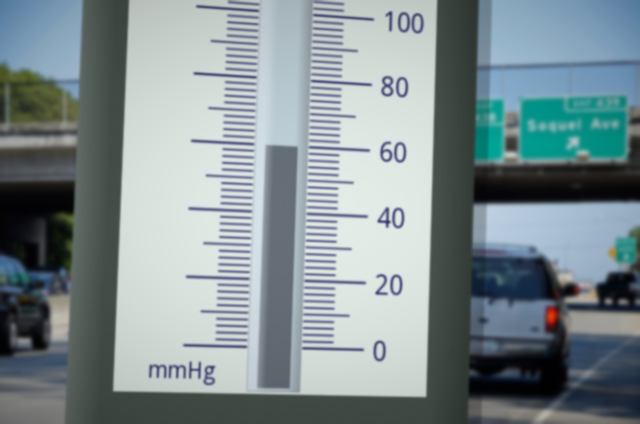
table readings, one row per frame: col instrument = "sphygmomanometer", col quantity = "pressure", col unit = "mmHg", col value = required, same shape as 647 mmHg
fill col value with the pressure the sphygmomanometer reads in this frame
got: 60 mmHg
